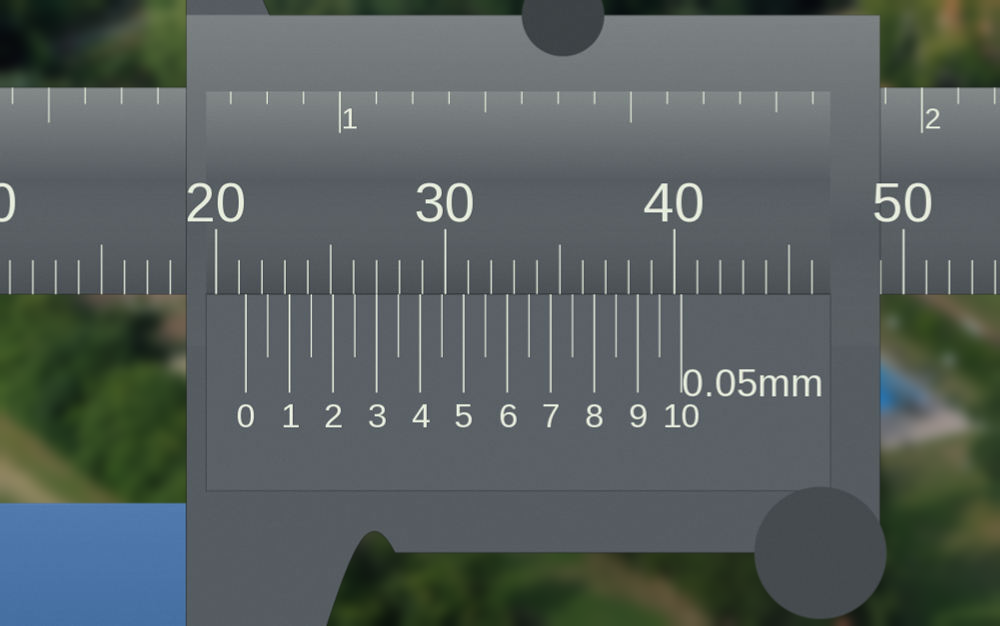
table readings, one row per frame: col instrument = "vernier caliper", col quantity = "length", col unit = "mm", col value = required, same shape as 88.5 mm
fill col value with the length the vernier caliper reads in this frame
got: 21.30 mm
